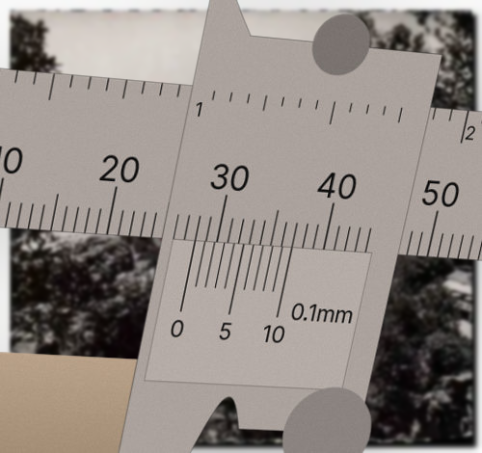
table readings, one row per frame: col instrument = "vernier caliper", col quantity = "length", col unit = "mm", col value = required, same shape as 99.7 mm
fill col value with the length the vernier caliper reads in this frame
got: 28.0 mm
